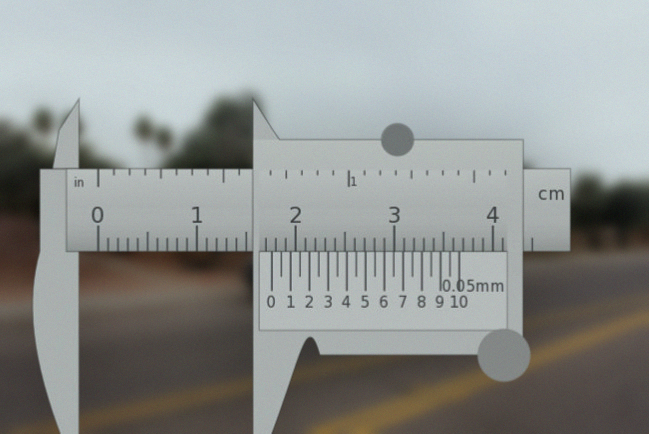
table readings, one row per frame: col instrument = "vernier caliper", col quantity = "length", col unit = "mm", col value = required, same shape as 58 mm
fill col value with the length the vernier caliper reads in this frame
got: 17.6 mm
